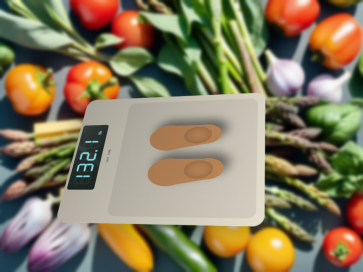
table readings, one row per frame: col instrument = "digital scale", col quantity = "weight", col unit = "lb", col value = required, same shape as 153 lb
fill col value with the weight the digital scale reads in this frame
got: 132.1 lb
